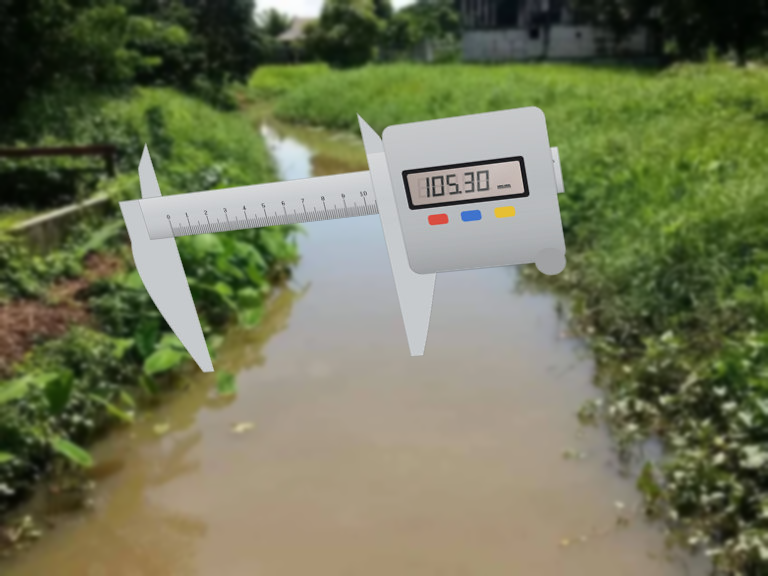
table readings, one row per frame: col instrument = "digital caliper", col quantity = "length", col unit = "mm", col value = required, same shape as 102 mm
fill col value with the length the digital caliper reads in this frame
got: 105.30 mm
